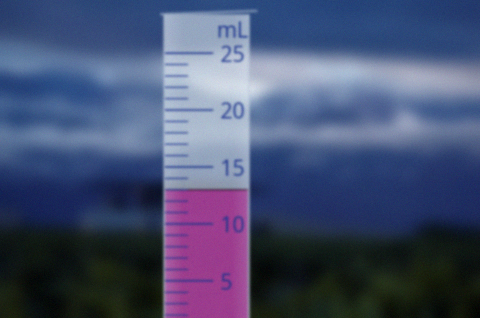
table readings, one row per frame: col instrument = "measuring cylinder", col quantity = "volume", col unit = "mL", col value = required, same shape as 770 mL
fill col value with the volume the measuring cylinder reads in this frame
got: 13 mL
